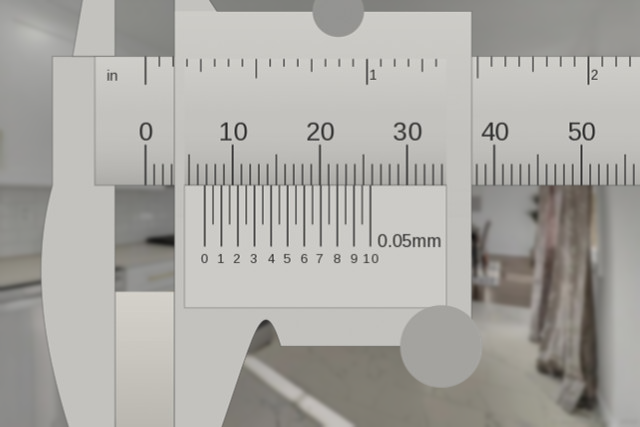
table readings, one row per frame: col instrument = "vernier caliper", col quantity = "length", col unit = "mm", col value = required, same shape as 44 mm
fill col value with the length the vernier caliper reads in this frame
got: 6.8 mm
